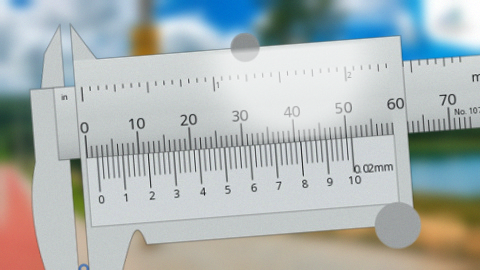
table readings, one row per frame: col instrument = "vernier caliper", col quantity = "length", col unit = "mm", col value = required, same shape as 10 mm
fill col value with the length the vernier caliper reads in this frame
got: 2.0 mm
